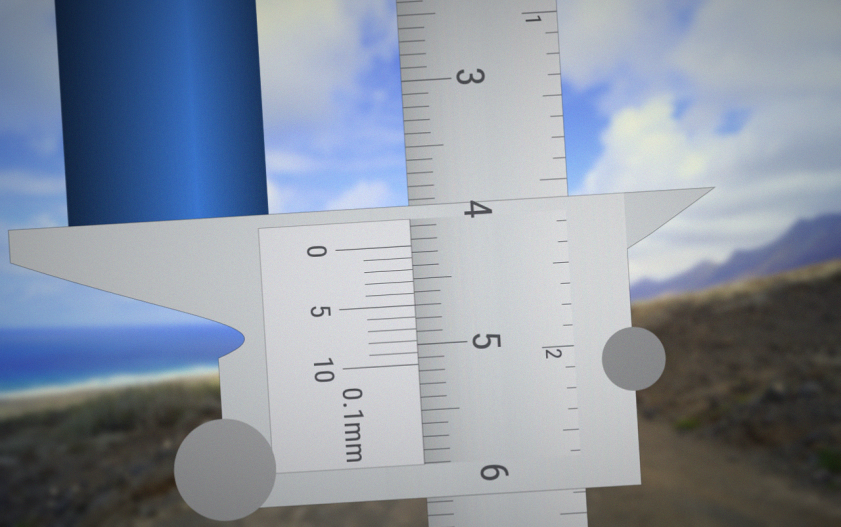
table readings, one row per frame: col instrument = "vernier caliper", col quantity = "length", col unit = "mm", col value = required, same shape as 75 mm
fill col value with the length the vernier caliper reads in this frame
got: 42.5 mm
